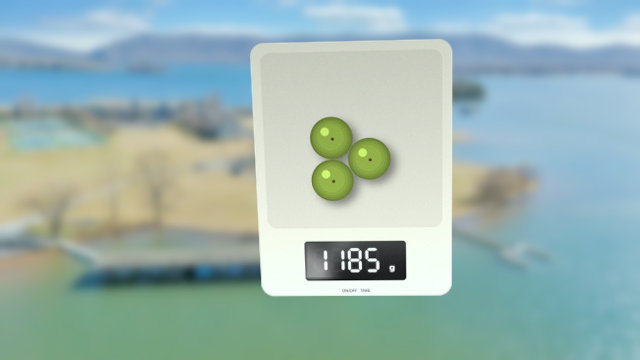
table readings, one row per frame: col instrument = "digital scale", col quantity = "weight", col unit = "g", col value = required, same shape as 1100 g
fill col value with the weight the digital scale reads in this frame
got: 1185 g
